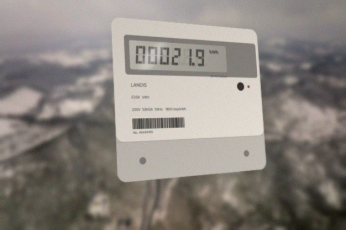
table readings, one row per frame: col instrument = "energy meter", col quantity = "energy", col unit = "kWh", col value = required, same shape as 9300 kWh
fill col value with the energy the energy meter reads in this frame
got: 21.9 kWh
